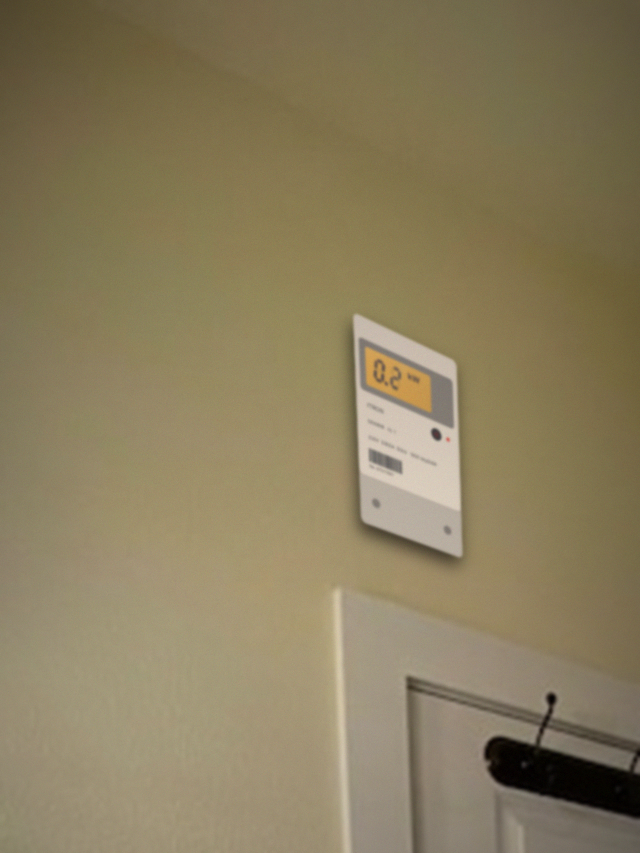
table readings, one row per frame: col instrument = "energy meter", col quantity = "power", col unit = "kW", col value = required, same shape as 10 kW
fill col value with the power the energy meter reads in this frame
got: 0.2 kW
